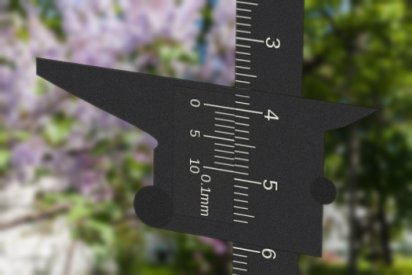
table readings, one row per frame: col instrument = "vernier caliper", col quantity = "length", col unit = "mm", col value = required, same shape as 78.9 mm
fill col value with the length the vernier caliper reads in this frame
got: 40.0 mm
